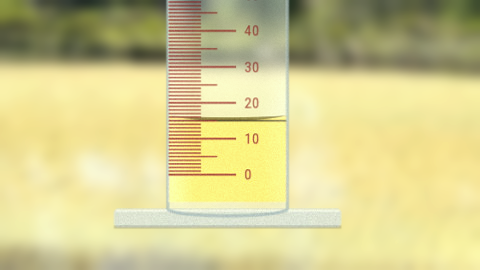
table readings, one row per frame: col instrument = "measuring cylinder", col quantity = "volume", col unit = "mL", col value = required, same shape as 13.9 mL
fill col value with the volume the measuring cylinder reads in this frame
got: 15 mL
